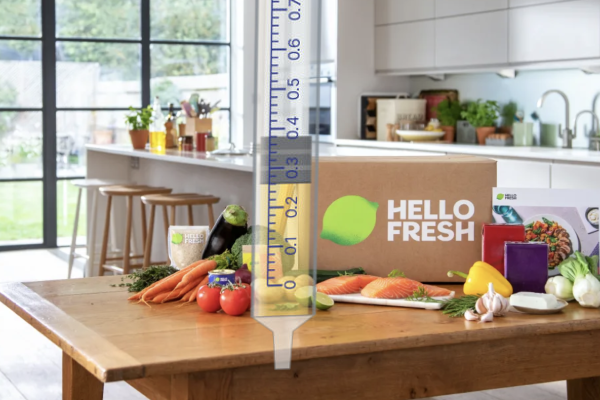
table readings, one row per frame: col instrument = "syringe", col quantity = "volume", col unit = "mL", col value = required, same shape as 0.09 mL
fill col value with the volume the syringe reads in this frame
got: 0.26 mL
